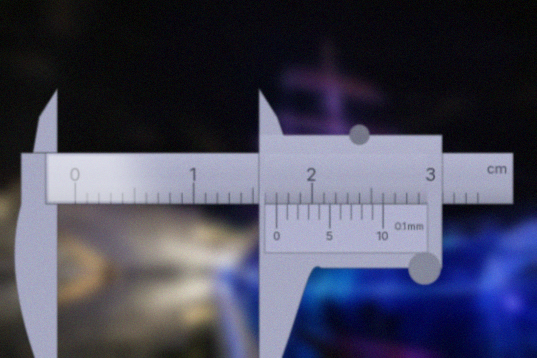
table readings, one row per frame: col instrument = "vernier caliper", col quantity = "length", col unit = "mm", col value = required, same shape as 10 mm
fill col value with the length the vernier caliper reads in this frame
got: 17.0 mm
